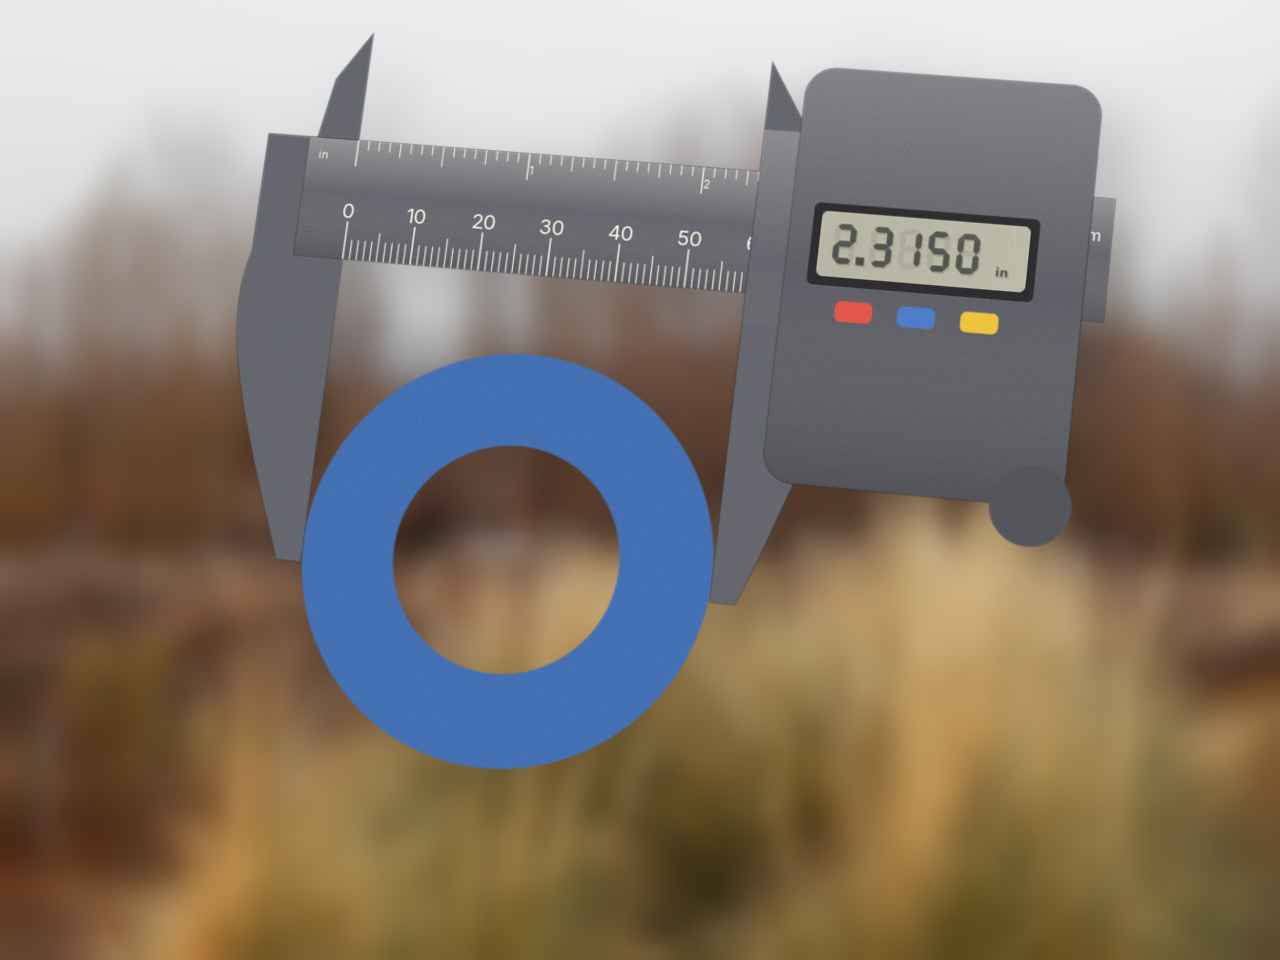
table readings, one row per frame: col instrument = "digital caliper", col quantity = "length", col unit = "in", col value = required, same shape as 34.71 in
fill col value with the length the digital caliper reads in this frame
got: 2.3150 in
